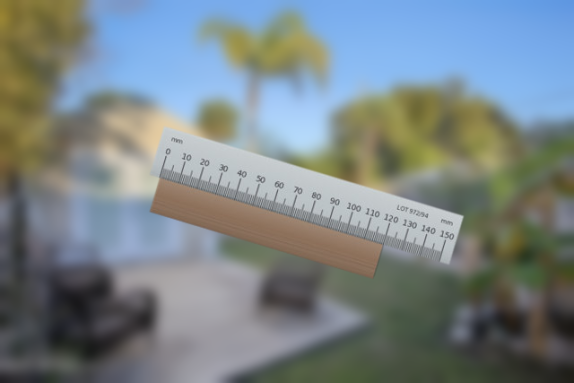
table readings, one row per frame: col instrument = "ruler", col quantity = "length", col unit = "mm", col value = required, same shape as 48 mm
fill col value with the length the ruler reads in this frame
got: 120 mm
